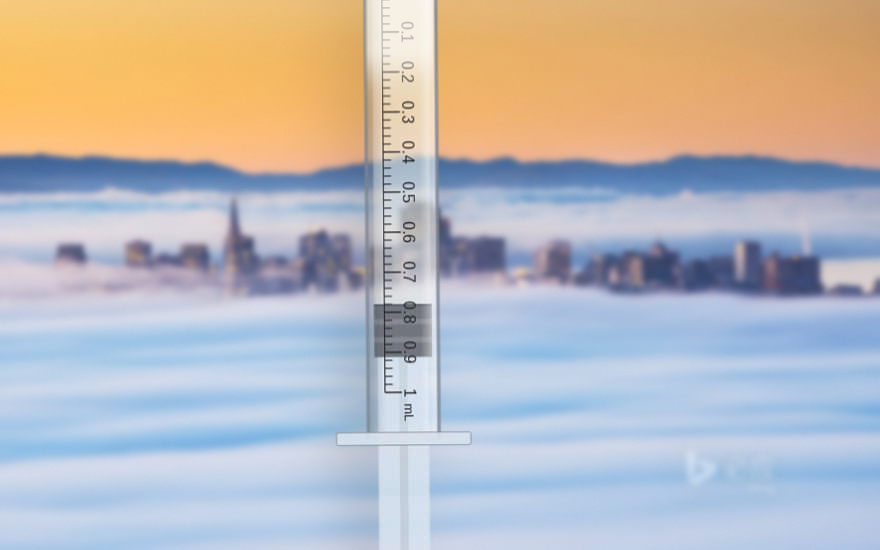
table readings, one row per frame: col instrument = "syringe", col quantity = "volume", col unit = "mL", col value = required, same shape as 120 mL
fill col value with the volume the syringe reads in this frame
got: 0.78 mL
